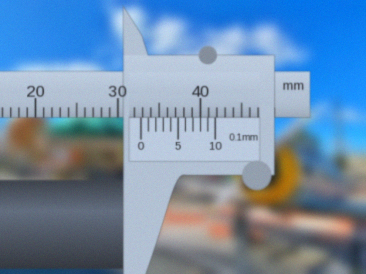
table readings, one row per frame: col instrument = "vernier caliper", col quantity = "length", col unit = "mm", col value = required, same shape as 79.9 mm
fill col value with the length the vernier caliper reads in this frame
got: 32.8 mm
